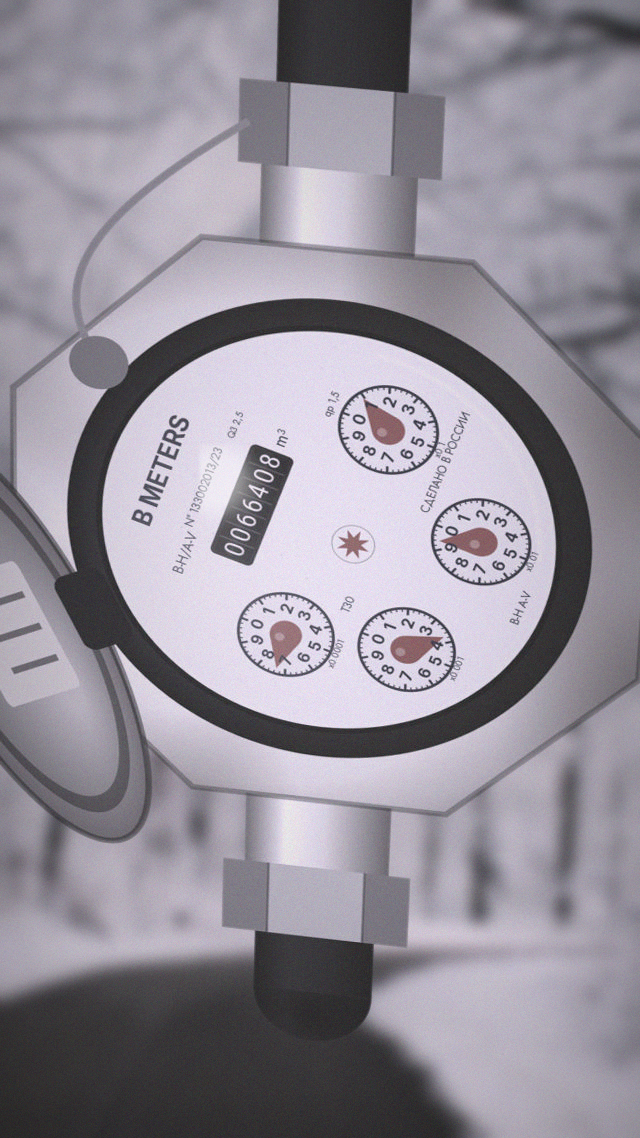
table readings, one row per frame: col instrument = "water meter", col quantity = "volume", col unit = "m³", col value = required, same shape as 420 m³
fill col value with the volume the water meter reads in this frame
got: 66408.0937 m³
